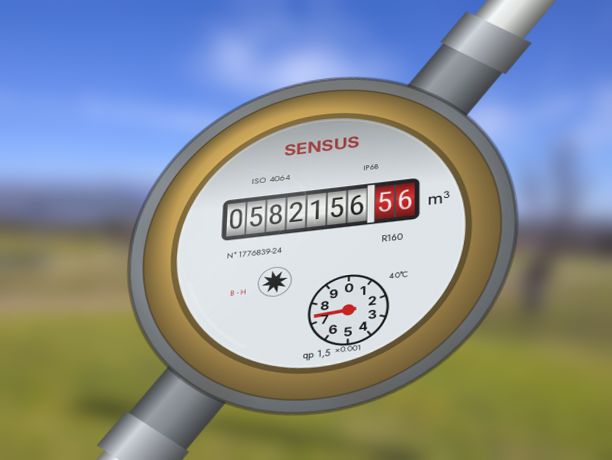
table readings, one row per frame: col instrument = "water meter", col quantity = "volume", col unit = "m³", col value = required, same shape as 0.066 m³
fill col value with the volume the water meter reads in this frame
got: 582156.567 m³
